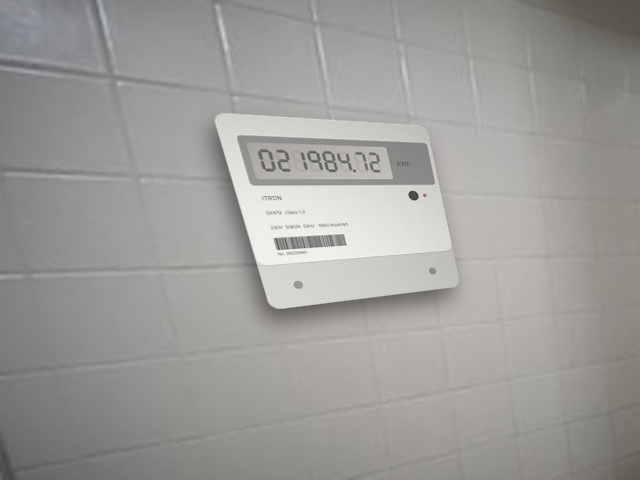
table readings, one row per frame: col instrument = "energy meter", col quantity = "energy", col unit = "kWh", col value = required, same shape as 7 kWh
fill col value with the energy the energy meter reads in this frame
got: 21984.72 kWh
